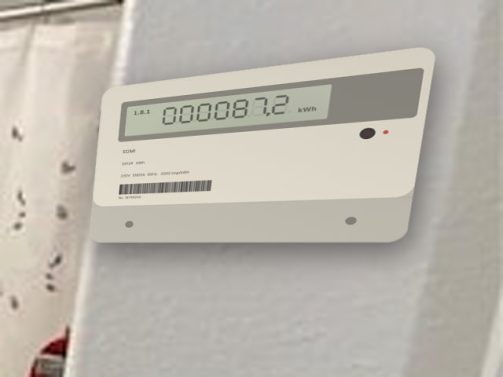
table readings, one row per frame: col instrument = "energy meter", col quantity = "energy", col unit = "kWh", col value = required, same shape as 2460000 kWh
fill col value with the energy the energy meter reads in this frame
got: 87.2 kWh
